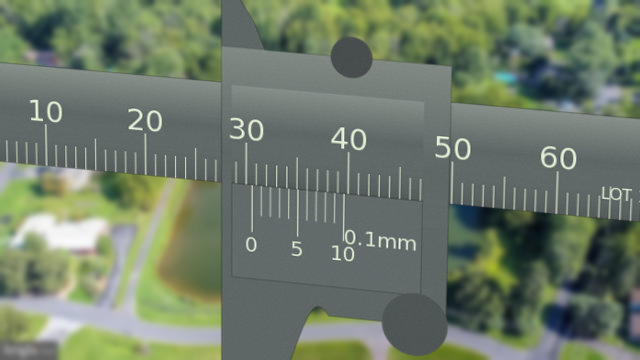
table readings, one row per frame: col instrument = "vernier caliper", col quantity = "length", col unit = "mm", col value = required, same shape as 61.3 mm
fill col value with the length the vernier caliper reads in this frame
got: 30.6 mm
